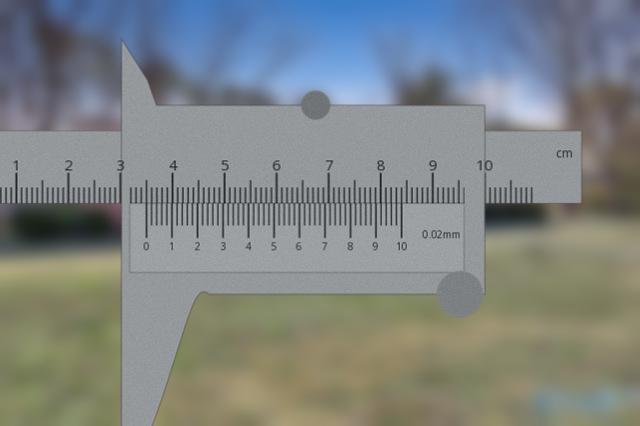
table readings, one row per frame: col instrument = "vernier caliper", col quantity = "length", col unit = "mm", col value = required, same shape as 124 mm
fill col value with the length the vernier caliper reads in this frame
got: 35.0 mm
